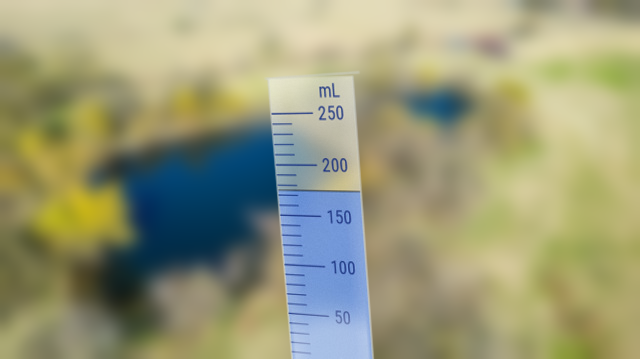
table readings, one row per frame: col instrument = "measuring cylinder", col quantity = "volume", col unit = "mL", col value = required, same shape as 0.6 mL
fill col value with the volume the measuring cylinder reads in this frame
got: 175 mL
